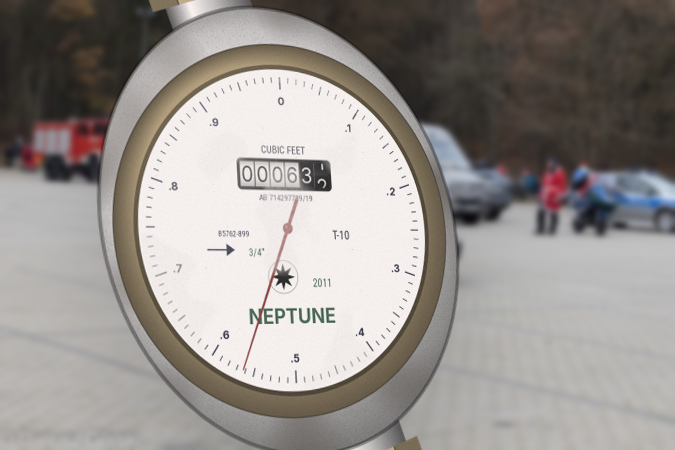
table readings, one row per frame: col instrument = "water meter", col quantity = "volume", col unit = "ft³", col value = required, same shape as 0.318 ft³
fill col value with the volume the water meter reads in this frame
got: 631.56 ft³
